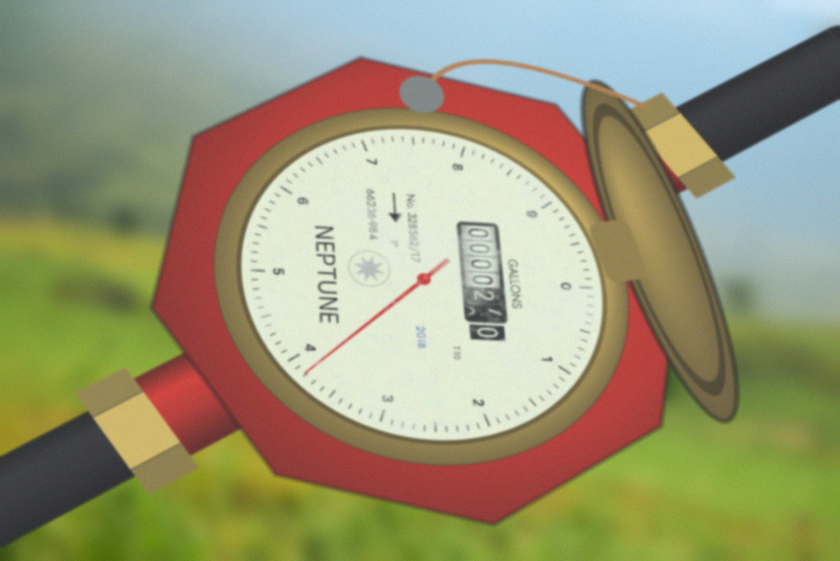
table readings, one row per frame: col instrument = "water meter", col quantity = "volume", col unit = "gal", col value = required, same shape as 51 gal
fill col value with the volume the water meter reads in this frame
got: 273.8 gal
